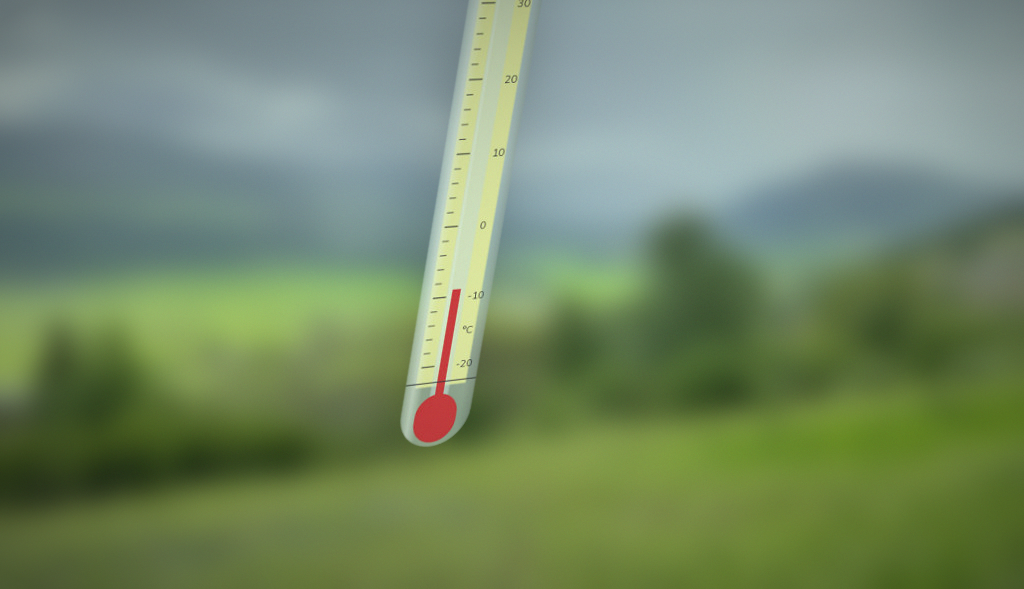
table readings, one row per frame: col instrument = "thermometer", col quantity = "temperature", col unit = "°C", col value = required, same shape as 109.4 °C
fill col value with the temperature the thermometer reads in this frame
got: -9 °C
